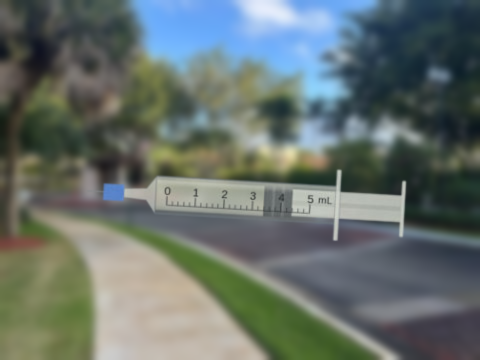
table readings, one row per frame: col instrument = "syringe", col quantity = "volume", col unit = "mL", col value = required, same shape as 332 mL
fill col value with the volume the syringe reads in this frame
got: 3.4 mL
